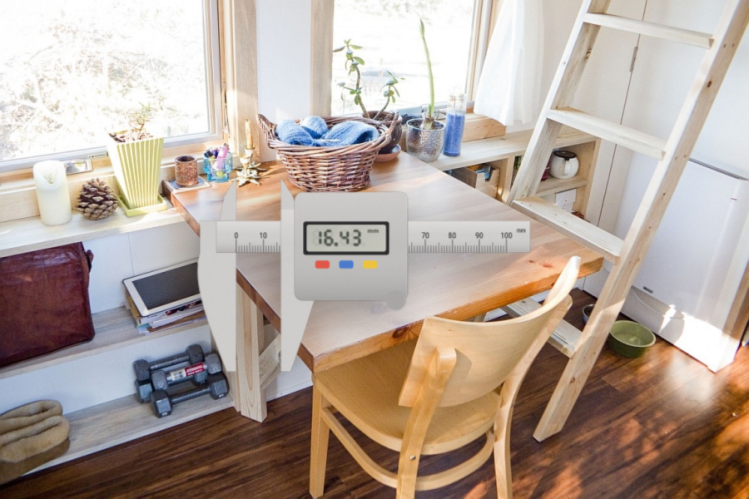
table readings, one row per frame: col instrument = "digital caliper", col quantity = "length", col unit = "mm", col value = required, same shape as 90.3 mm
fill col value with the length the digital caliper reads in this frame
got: 16.43 mm
